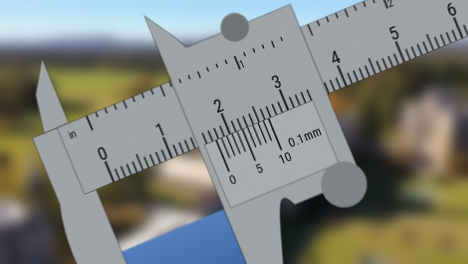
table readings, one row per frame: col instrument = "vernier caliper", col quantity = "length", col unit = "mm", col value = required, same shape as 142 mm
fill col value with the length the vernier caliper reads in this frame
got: 17.6 mm
